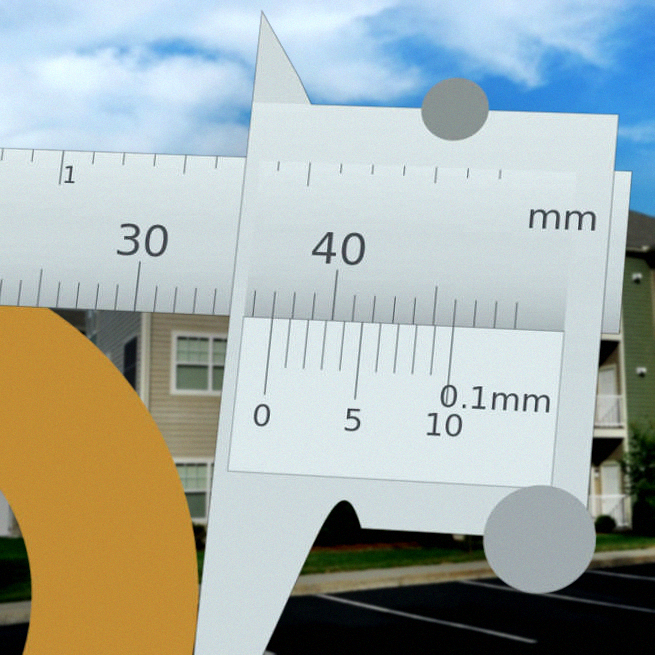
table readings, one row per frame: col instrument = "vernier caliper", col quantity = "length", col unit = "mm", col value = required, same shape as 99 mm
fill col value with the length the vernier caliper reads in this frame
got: 37.0 mm
